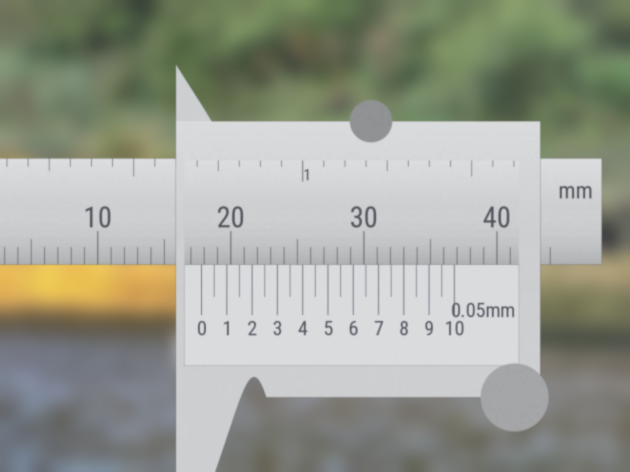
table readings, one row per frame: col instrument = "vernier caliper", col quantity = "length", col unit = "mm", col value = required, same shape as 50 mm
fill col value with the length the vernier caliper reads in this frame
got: 17.8 mm
